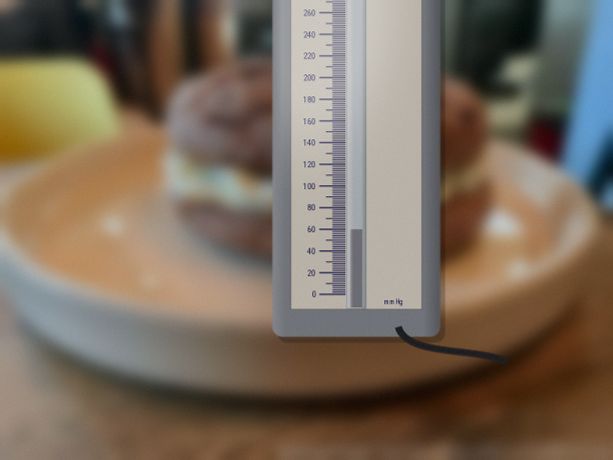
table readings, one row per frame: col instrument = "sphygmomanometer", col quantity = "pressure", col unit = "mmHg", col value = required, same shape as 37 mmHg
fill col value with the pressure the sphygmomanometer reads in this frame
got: 60 mmHg
